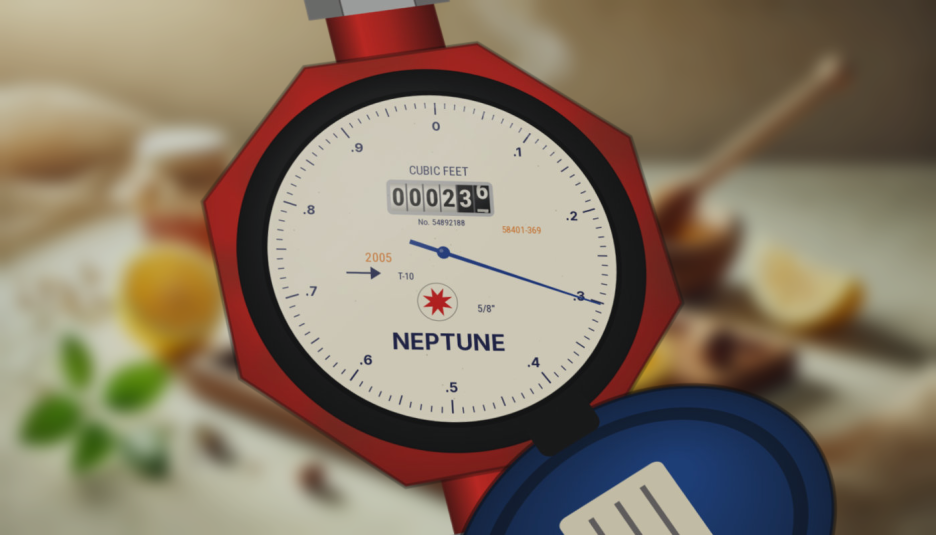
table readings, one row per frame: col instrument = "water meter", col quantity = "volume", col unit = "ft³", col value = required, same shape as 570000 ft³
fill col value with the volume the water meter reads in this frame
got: 236.30 ft³
